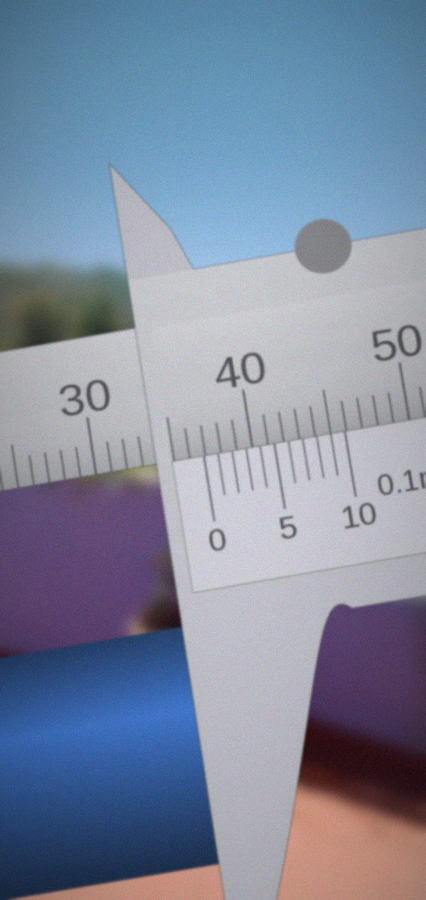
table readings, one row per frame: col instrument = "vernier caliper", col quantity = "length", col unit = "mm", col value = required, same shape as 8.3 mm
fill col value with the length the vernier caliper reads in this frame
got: 36.9 mm
